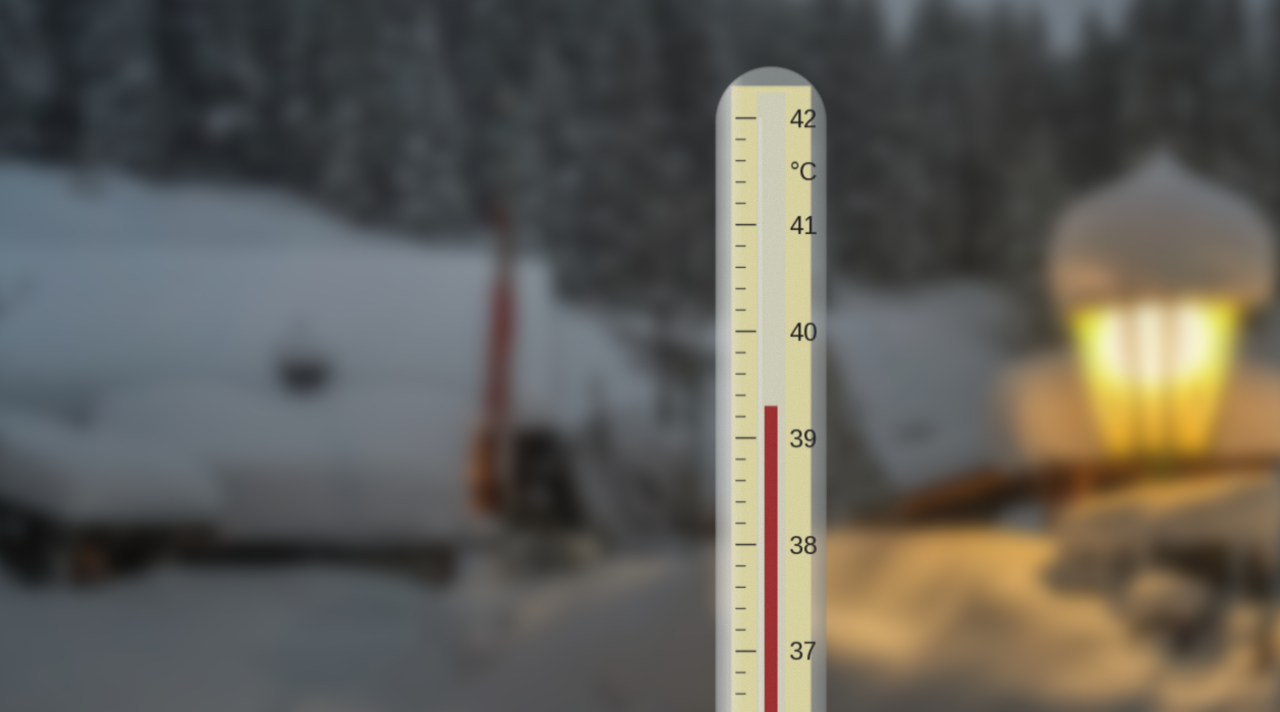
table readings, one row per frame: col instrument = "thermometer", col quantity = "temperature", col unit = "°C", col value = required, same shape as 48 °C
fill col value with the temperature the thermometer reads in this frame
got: 39.3 °C
